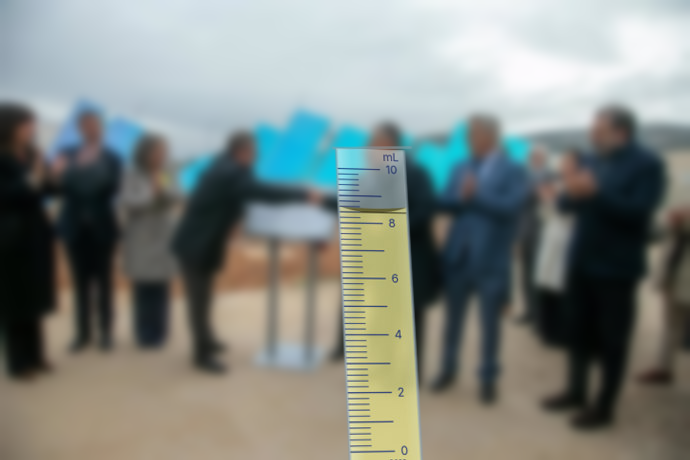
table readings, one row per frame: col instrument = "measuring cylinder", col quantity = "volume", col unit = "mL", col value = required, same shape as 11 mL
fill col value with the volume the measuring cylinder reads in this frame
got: 8.4 mL
